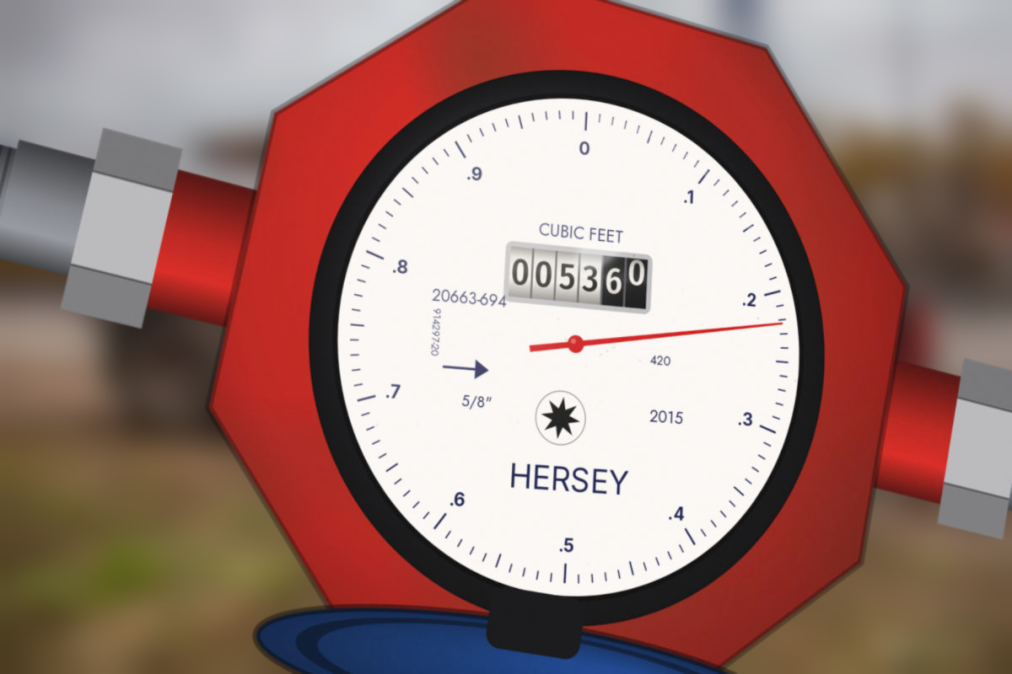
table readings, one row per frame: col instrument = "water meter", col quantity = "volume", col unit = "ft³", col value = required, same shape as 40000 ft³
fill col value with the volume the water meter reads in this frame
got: 5360.22 ft³
